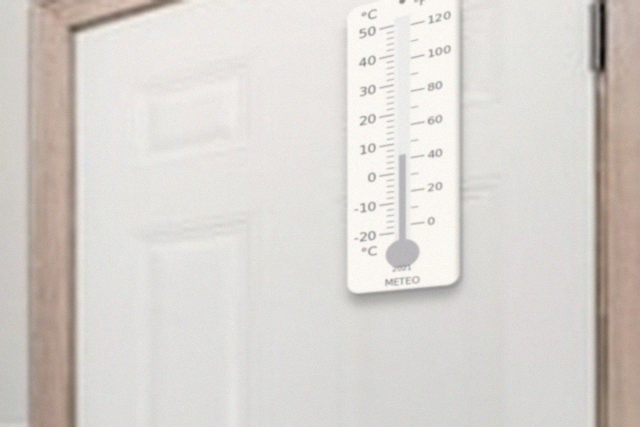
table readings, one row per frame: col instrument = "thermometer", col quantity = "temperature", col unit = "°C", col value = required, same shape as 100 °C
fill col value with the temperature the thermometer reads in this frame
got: 6 °C
